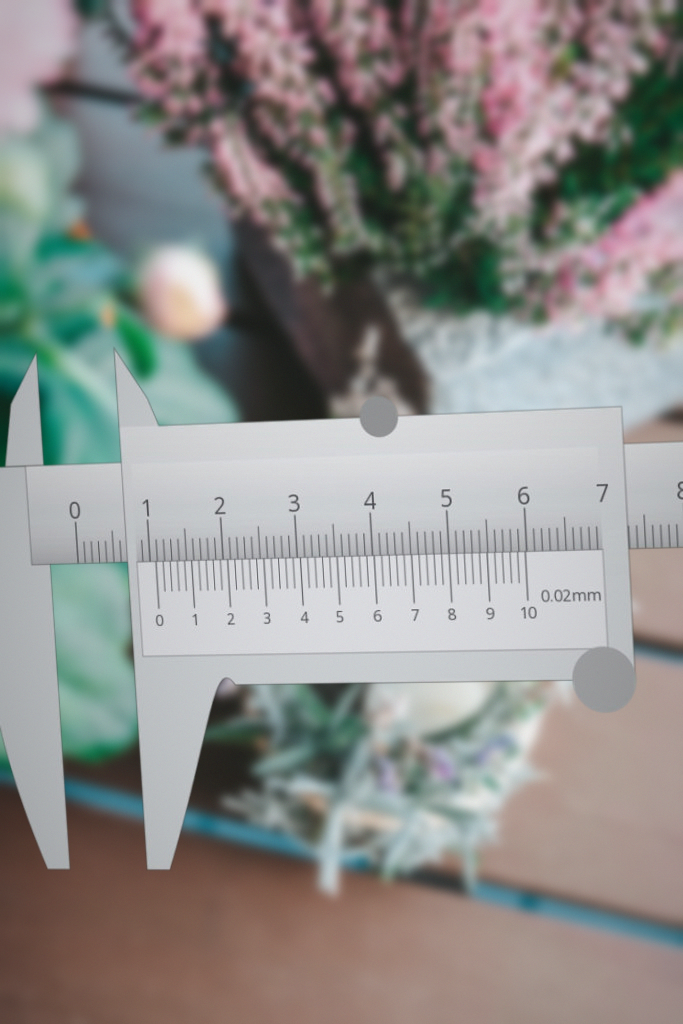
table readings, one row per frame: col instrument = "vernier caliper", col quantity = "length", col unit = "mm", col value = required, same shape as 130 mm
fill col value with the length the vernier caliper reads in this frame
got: 10.8 mm
